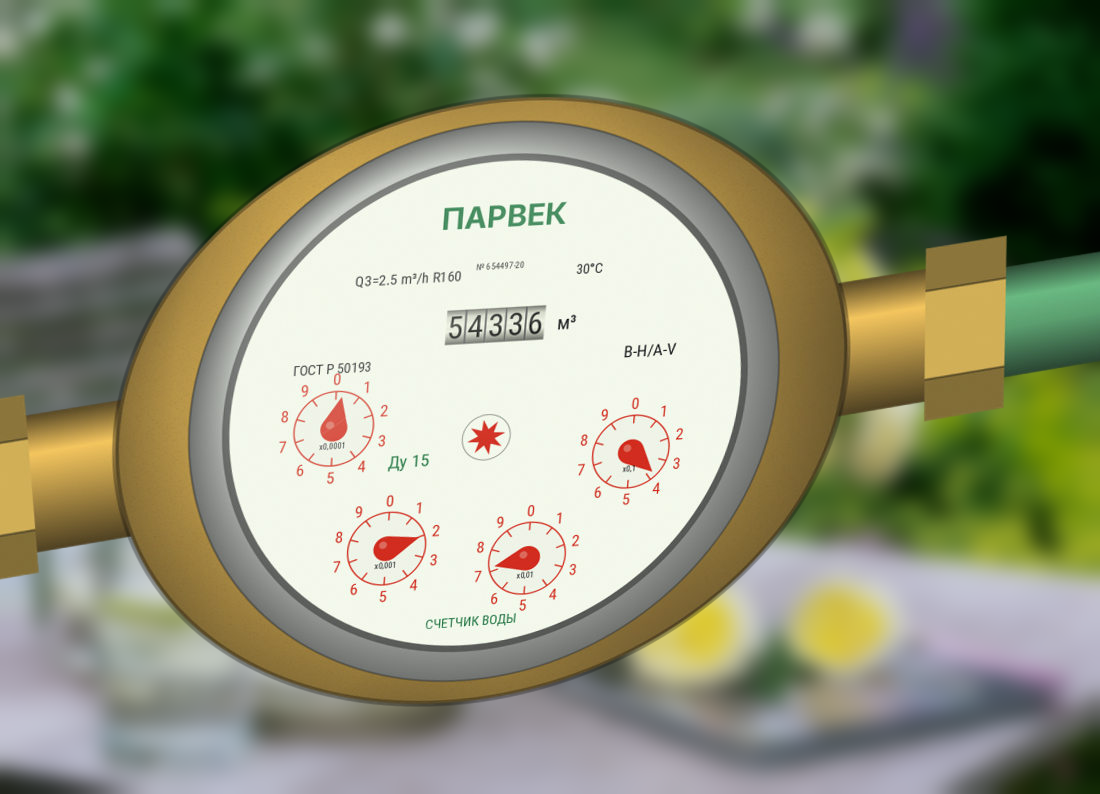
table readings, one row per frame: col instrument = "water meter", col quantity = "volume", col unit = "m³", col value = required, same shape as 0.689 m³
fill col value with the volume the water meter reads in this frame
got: 54336.3720 m³
